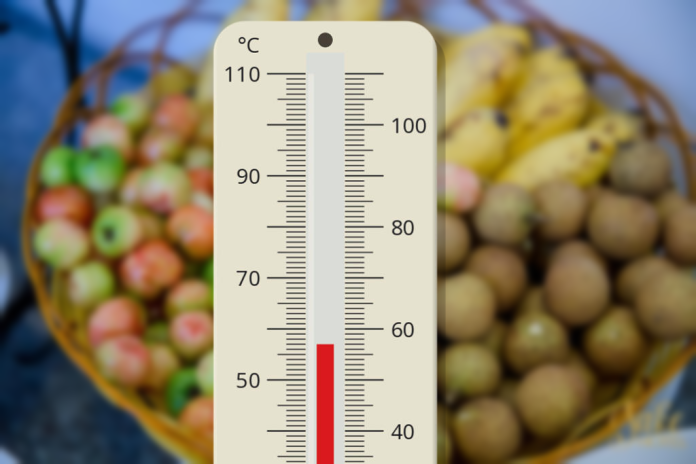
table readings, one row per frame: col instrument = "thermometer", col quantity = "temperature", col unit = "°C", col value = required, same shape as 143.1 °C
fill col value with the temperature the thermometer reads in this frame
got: 57 °C
